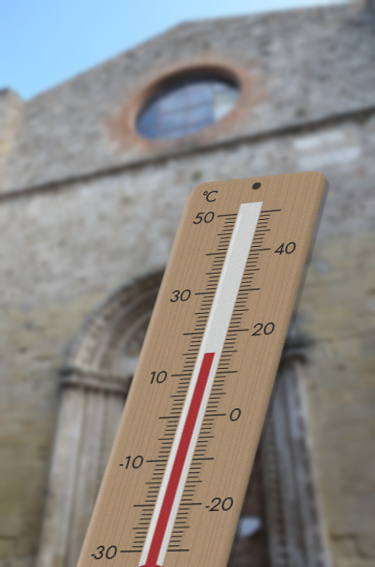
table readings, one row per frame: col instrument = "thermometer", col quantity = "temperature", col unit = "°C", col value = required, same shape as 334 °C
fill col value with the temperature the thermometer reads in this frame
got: 15 °C
